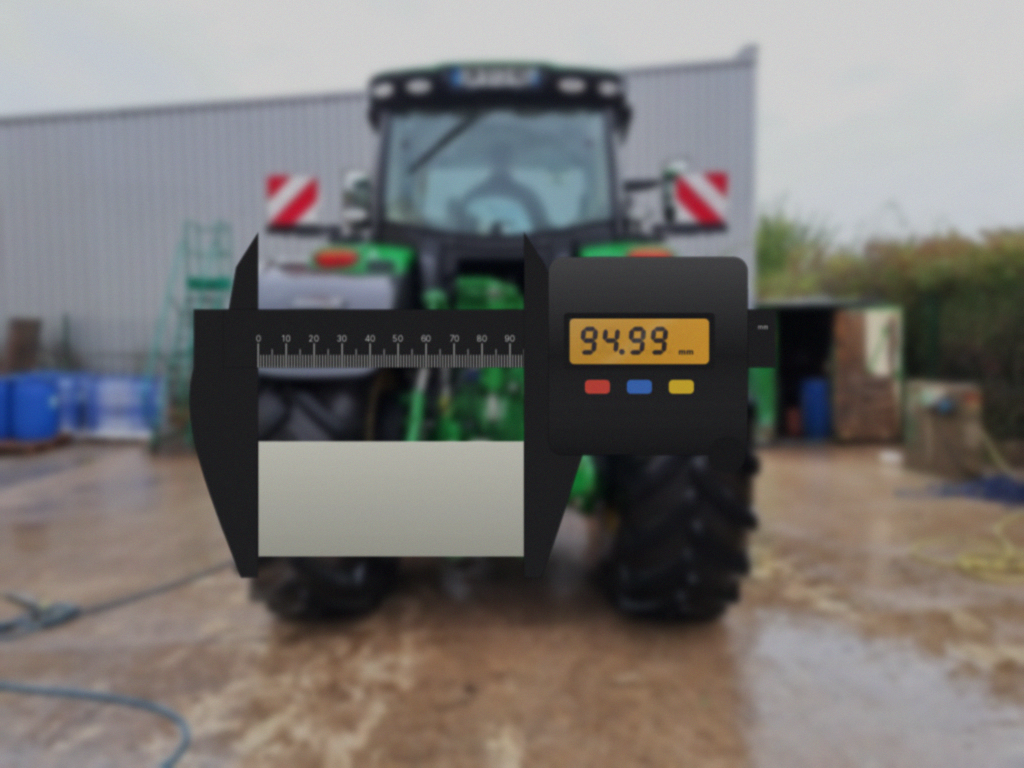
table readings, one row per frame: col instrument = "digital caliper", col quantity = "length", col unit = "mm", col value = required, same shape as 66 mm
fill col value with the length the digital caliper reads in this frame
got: 94.99 mm
